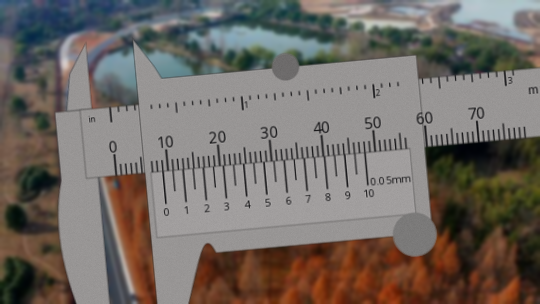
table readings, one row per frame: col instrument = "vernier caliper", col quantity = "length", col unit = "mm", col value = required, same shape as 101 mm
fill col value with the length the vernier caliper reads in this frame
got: 9.0 mm
